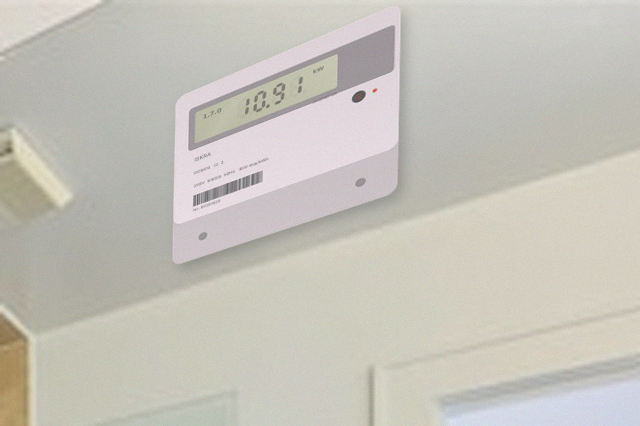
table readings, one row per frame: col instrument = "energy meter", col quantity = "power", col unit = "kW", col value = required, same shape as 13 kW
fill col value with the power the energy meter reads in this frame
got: 10.91 kW
